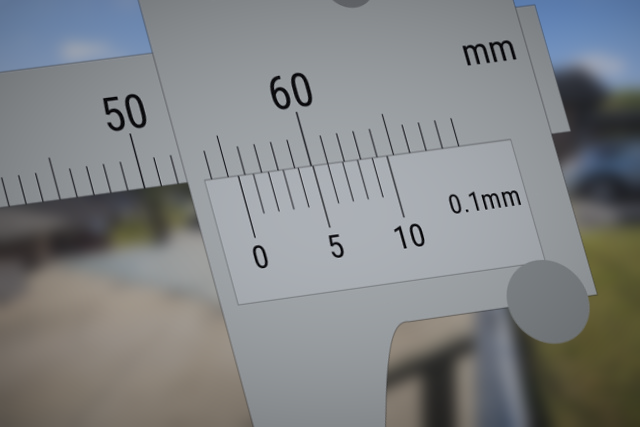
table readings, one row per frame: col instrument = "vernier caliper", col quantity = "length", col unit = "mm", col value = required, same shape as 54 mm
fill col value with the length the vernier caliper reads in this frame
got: 55.6 mm
